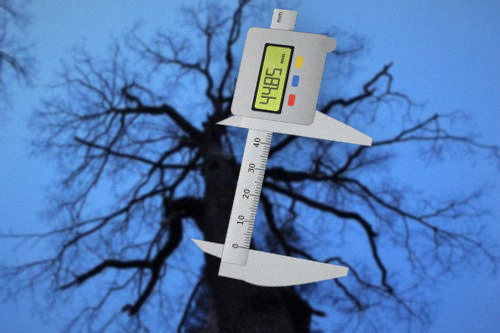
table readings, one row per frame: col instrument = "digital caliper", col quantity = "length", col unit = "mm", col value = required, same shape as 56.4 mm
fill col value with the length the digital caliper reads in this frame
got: 44.85 mm
